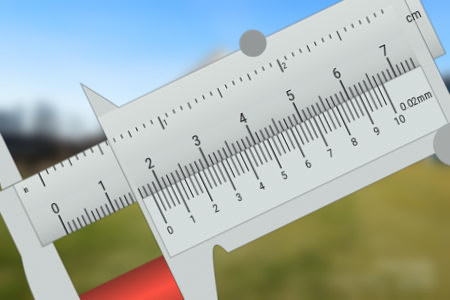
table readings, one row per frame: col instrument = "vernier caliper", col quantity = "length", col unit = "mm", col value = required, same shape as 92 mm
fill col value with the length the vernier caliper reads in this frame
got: 18.0 mm
